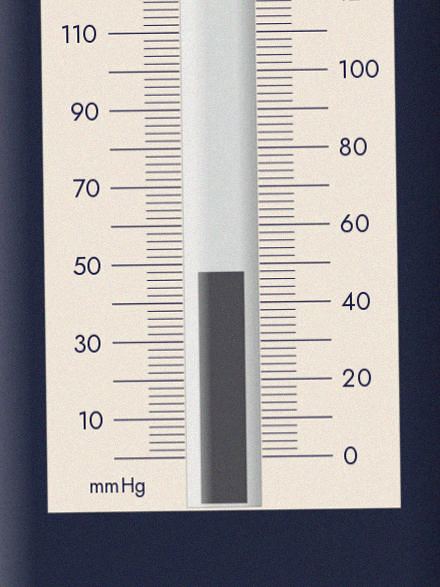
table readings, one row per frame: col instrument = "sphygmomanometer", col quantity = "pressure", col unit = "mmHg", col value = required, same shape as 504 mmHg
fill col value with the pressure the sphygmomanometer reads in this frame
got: 48 mmHg
